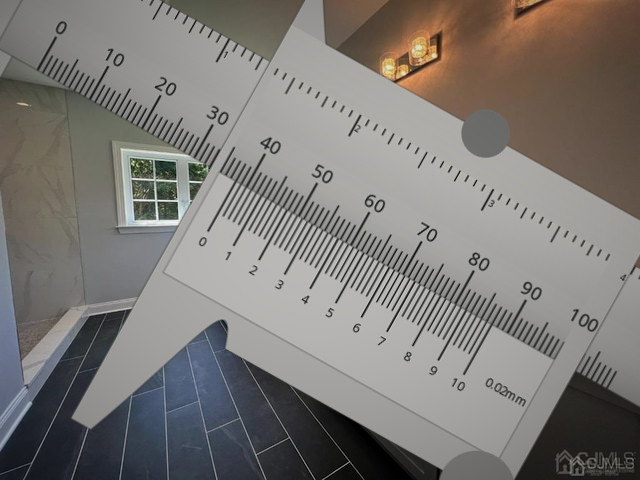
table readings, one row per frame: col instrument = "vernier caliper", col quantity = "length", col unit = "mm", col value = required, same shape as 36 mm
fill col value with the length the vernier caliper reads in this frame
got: 38.0 mm
